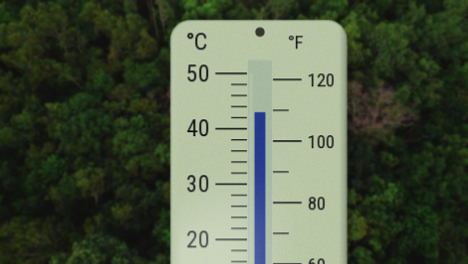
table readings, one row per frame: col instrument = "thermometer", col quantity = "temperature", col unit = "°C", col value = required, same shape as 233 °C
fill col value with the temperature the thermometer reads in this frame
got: 43 °C
